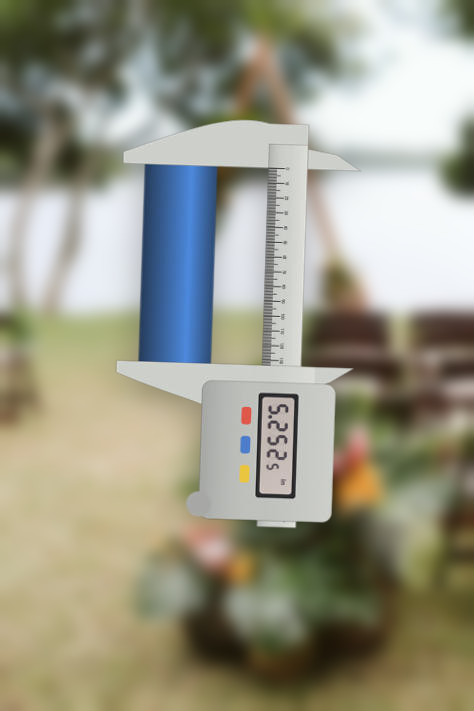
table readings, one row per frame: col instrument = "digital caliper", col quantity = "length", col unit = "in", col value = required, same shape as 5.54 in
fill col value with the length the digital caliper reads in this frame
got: 5.2525 in
